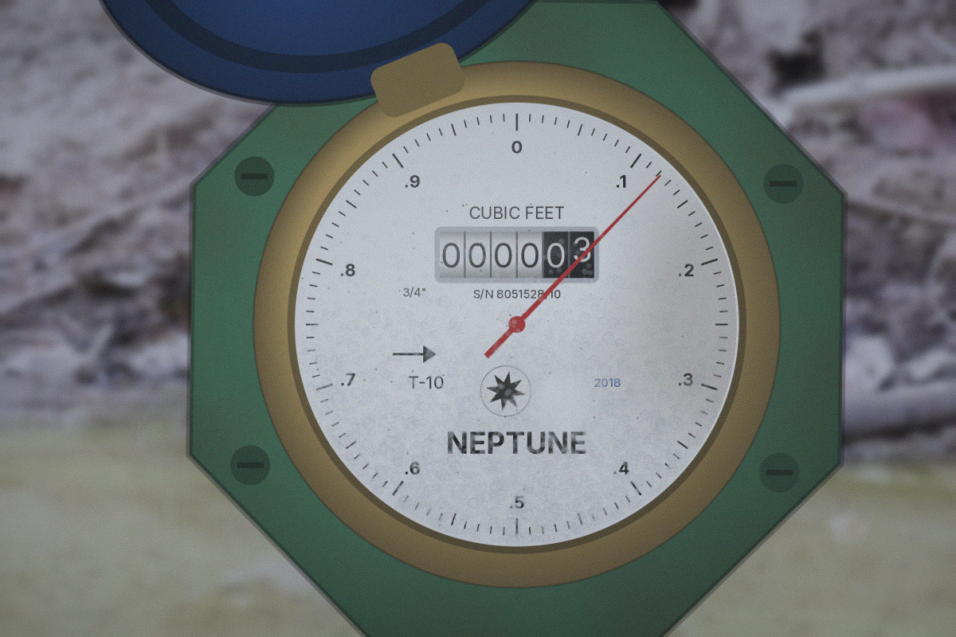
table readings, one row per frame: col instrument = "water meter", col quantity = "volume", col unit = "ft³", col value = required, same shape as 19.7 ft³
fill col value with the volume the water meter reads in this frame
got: 3.12 ft³
